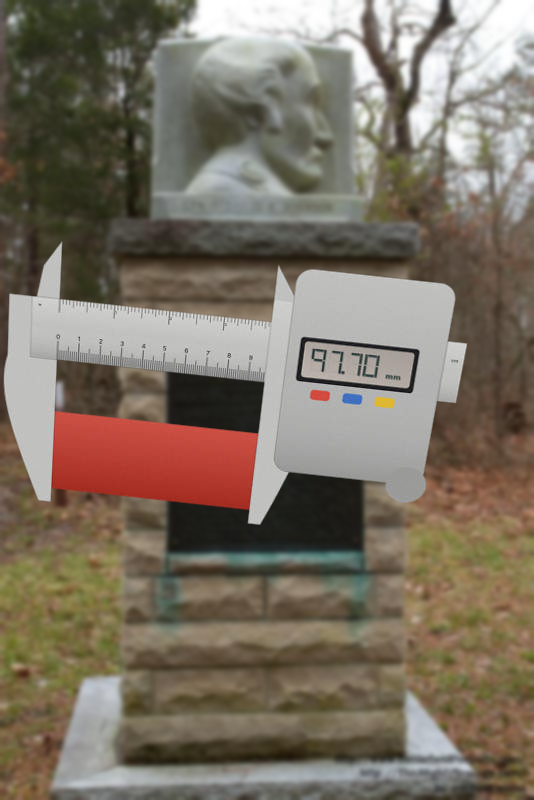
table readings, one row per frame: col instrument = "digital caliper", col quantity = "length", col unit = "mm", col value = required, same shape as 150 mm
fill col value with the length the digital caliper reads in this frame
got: 97.70 mm
